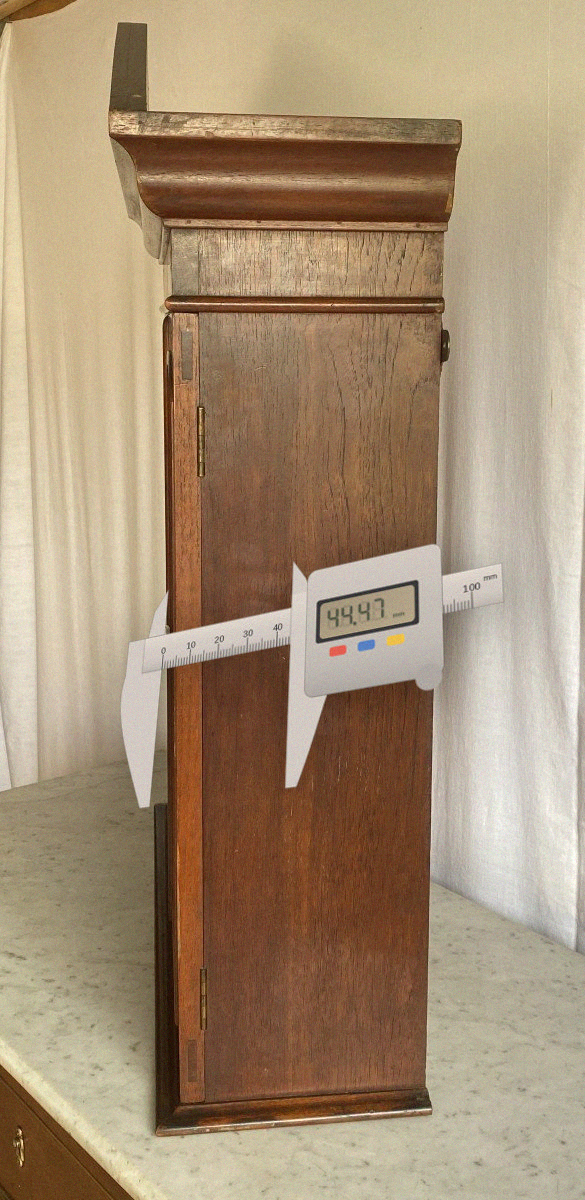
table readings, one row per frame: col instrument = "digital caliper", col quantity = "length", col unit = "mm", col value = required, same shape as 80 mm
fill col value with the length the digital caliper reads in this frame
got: 44.47 mm
